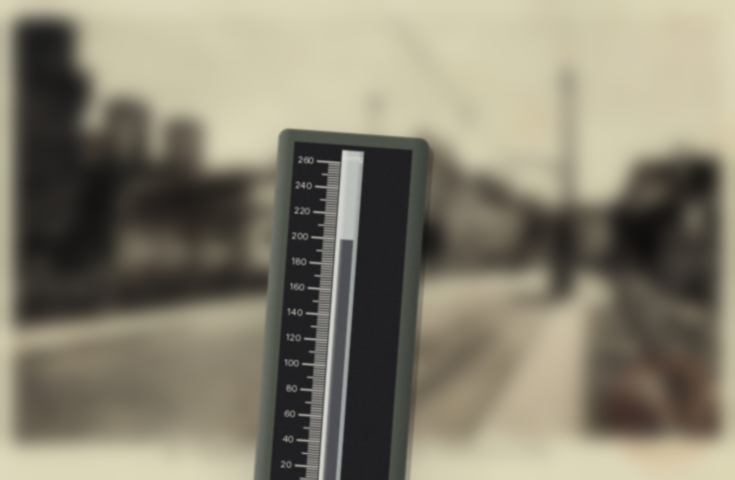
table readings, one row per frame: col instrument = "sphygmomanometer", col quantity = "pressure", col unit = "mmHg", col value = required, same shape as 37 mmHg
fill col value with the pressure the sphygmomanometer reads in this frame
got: 200 mmHg
